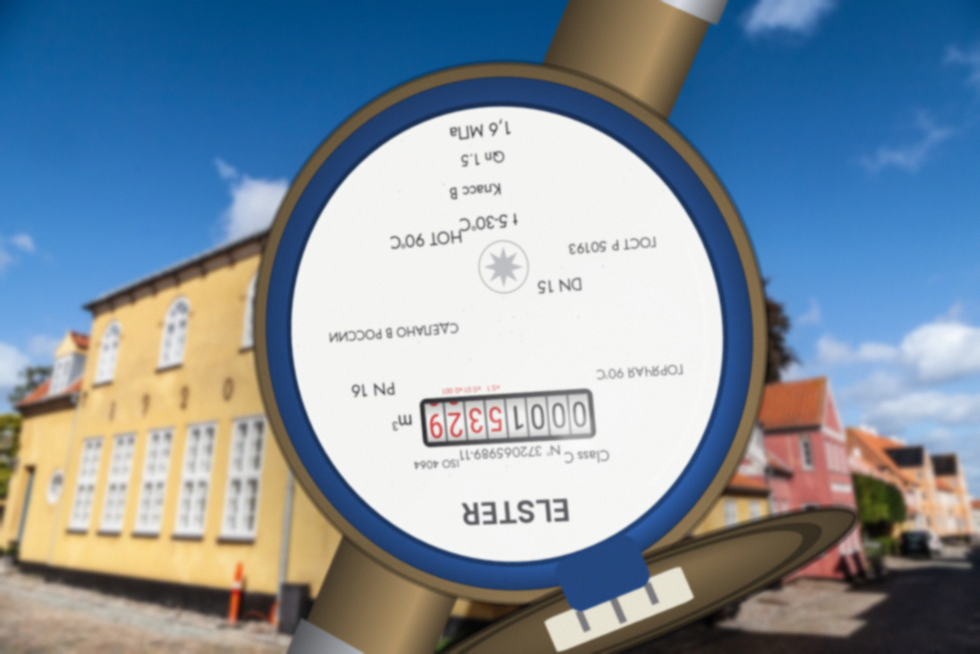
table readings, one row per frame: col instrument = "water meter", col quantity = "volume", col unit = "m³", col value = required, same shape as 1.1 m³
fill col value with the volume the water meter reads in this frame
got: 1.5329 m³
